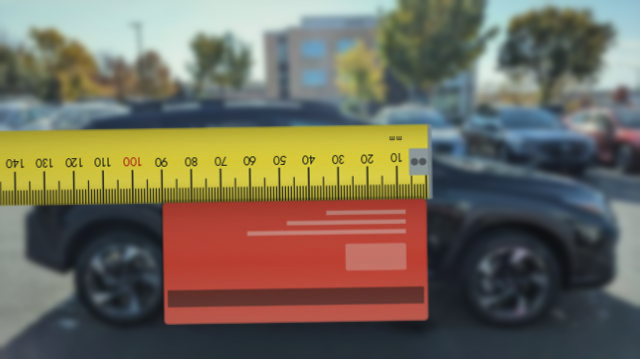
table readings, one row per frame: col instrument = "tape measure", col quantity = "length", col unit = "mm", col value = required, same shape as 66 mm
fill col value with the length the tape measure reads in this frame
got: 90 mm
